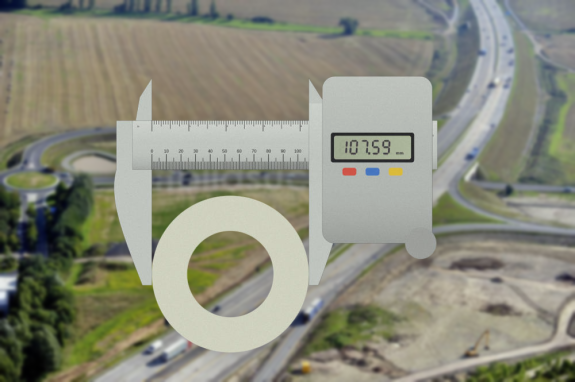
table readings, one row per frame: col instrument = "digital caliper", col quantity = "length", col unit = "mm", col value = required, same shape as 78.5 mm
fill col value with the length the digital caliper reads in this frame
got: 107.59 mm
